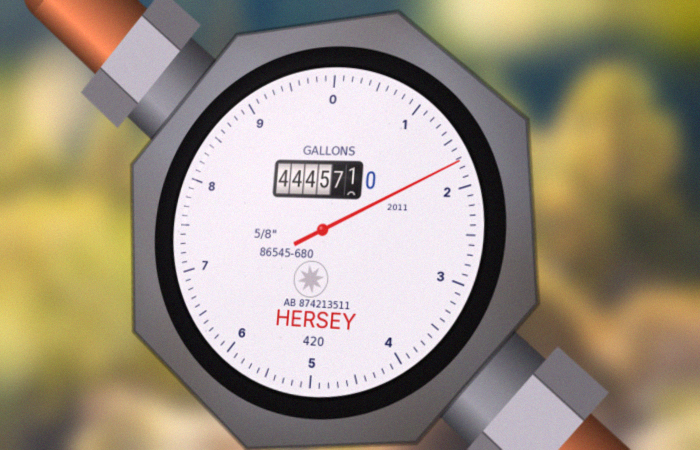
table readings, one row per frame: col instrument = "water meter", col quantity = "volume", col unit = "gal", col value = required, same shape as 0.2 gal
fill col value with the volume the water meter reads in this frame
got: 4445711.7 gal
